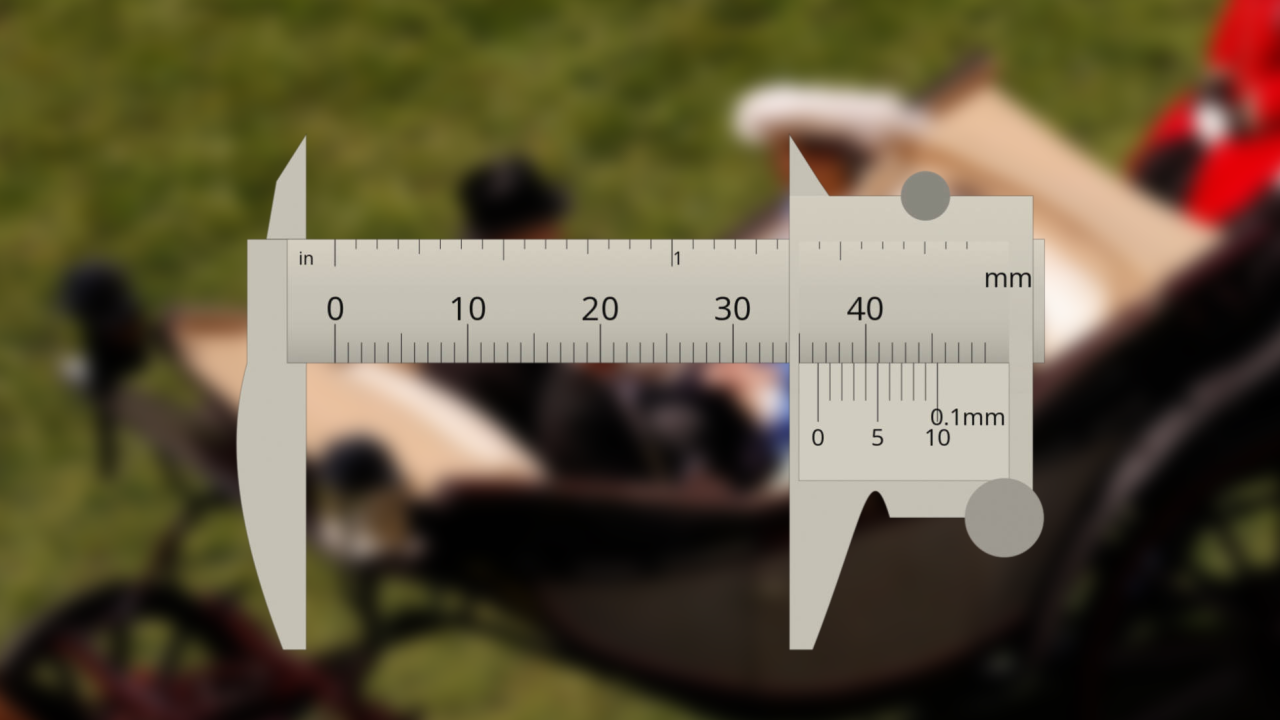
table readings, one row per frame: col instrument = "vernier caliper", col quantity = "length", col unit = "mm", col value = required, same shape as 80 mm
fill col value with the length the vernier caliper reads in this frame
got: 36.4 mm
